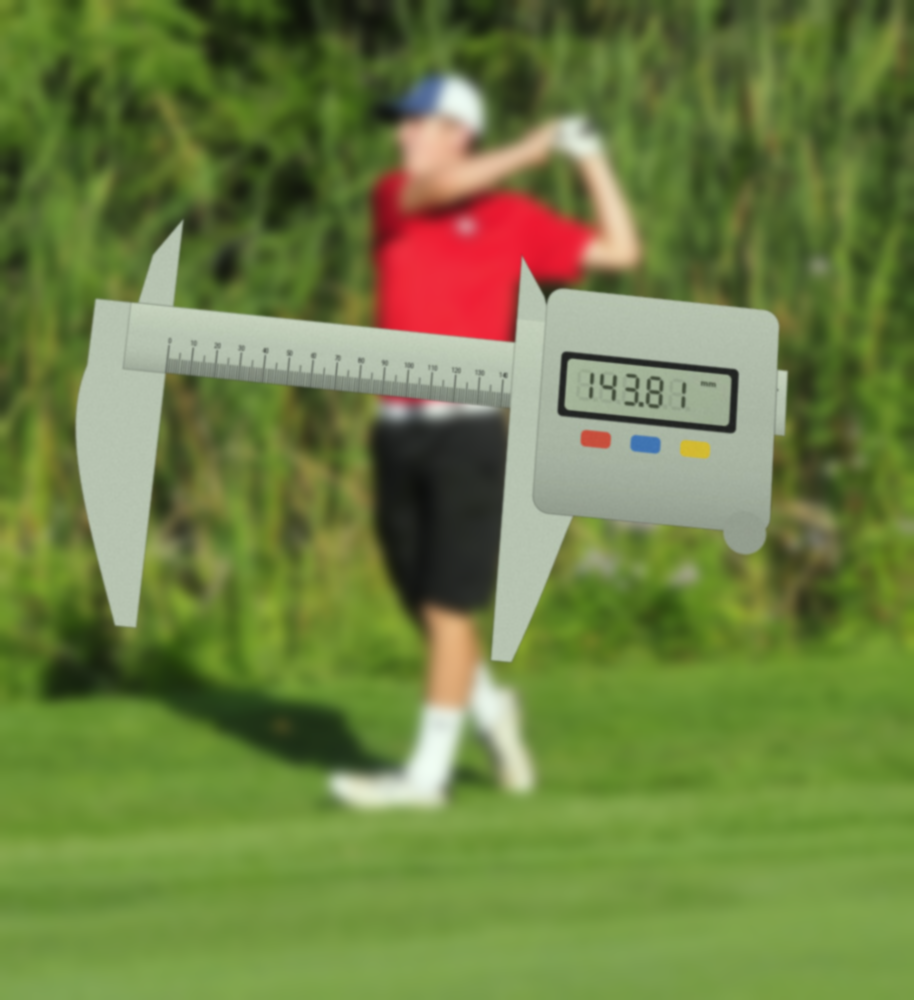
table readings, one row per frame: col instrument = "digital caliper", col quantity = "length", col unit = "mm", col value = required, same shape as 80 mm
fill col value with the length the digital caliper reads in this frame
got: 143.81 mm
